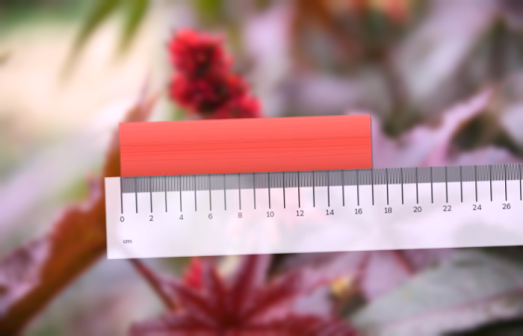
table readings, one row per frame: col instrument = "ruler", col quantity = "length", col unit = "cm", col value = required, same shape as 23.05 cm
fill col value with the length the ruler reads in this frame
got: 17 cm
